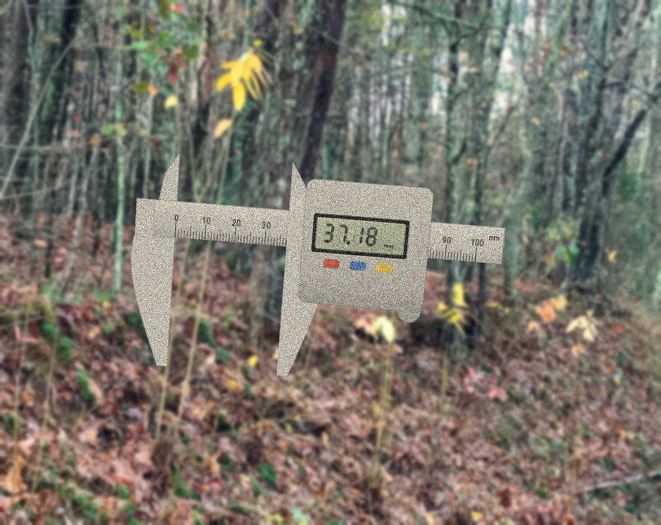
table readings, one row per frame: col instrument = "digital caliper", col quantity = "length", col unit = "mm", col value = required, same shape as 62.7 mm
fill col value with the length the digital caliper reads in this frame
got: 37.18 mm
